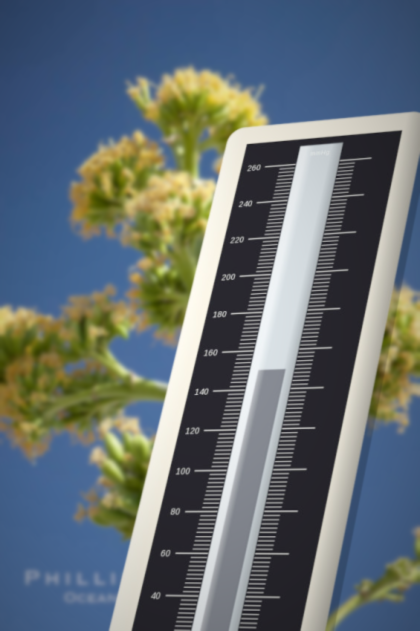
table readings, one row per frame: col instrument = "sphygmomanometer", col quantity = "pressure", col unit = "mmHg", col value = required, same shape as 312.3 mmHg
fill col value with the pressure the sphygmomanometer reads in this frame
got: 150 mmHg
